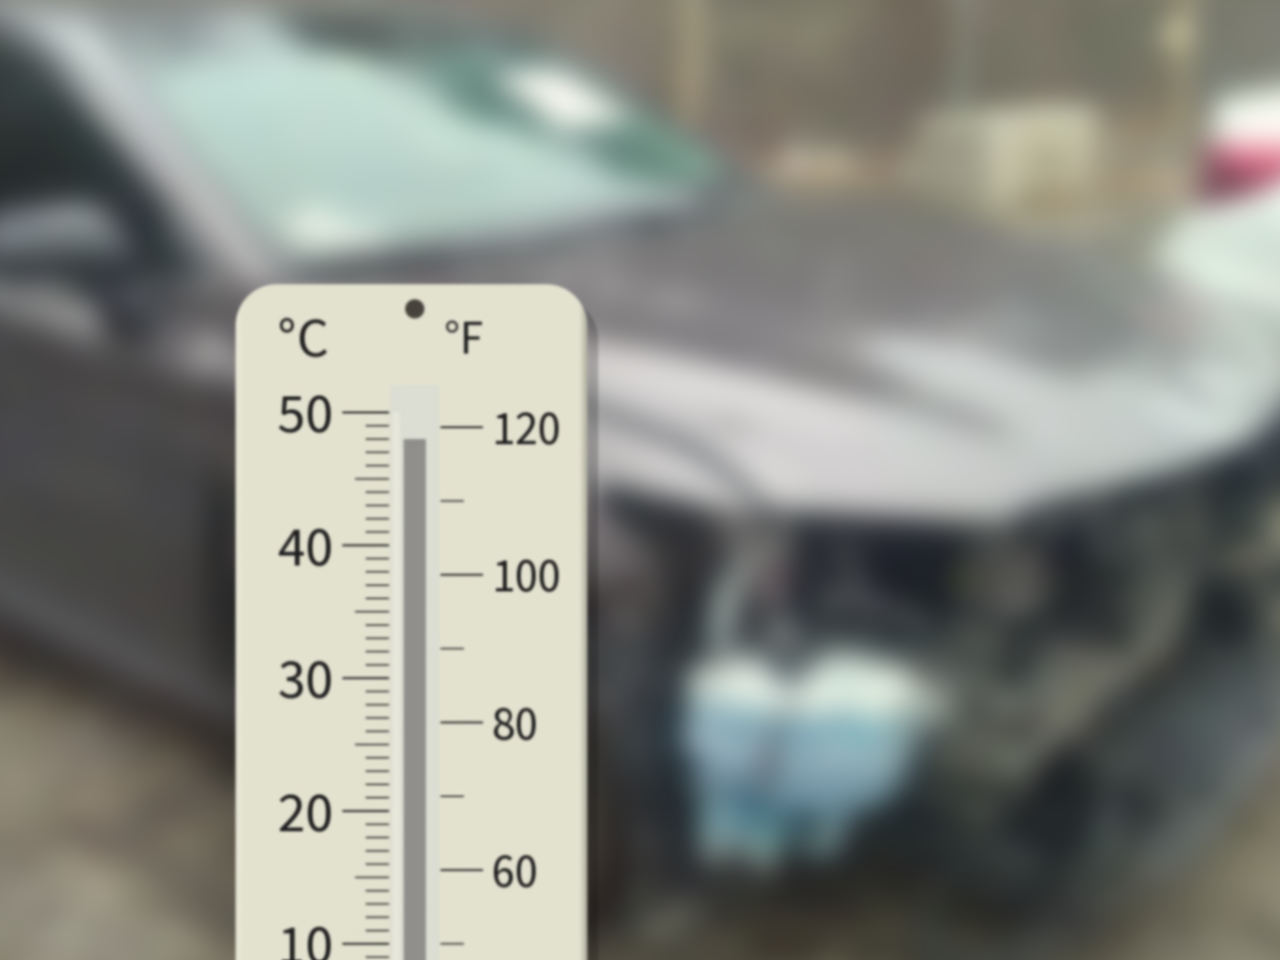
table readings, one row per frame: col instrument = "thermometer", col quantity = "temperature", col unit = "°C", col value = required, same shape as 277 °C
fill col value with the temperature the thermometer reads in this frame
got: 48 °C
